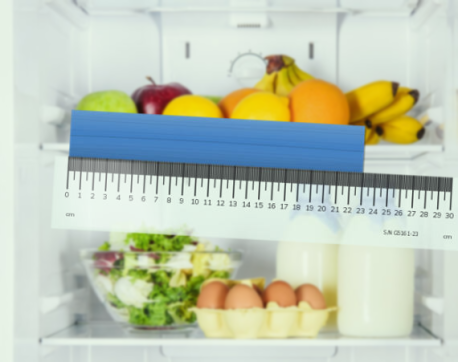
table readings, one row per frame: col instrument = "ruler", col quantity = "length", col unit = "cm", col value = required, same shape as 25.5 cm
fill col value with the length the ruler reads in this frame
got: 23 cm
